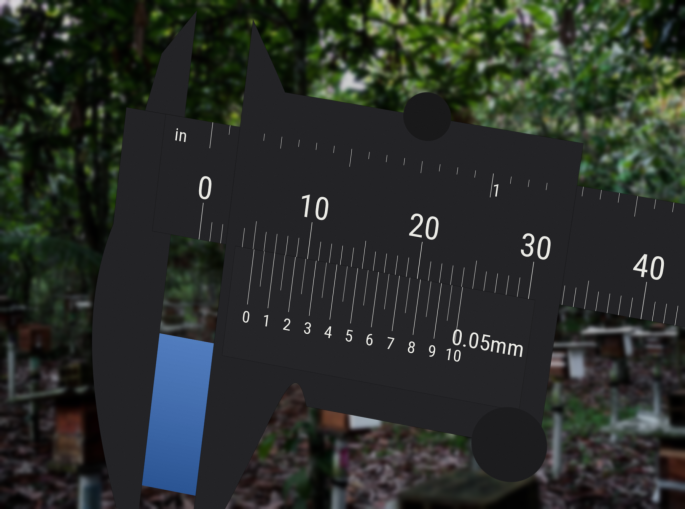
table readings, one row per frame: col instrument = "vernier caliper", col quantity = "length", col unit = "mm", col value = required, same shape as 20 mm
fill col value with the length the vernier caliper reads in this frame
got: 5.1 mm
